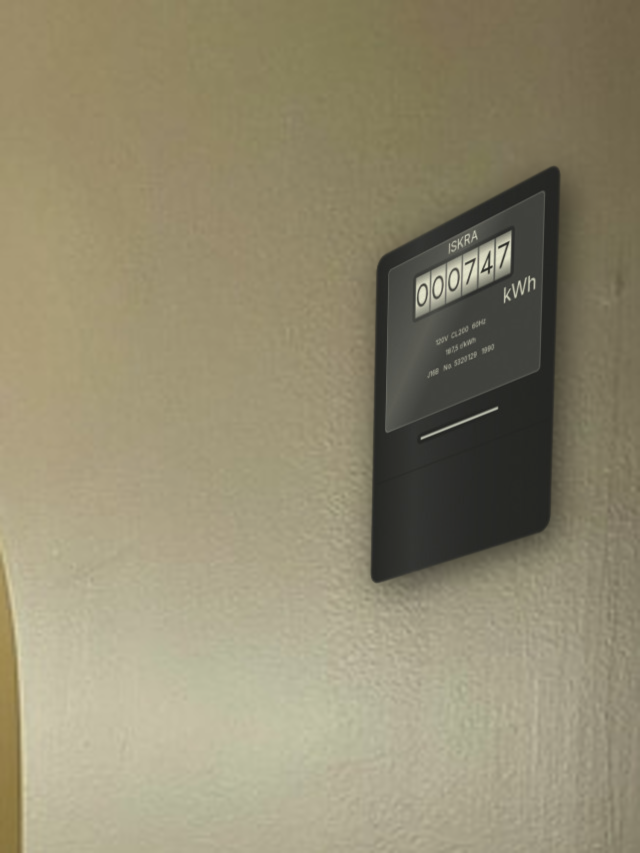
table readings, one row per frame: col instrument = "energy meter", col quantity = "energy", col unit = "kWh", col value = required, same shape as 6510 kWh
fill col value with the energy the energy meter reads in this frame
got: 747 kWh
